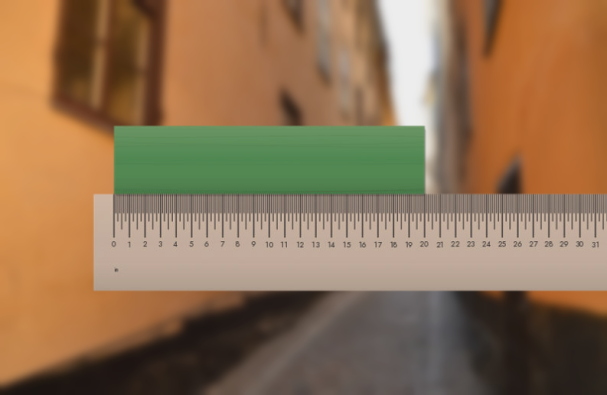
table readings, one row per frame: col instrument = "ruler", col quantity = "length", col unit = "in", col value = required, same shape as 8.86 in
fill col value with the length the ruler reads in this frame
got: 20 in
